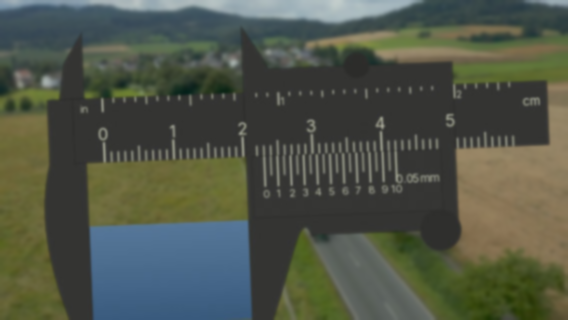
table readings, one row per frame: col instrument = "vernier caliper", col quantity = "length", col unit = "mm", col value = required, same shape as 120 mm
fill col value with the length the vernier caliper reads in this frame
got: 23.0 mm
